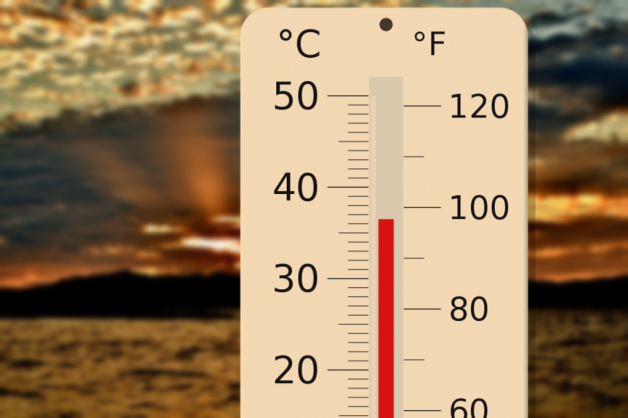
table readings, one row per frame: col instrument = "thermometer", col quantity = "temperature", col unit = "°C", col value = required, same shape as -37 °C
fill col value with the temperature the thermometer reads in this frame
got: 36.5 °C
